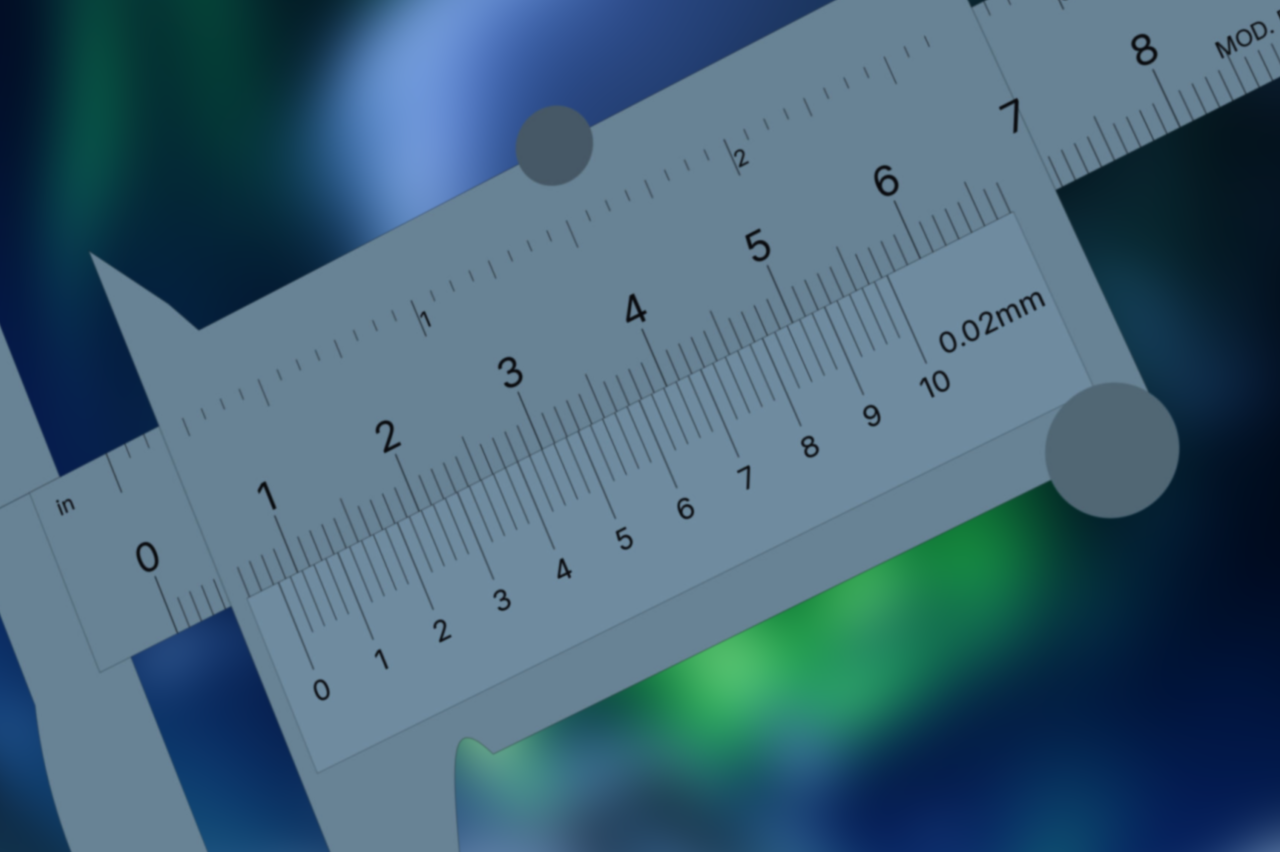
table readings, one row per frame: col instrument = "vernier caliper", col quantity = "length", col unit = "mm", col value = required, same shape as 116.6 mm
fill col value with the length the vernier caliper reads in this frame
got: 8.4 mm
